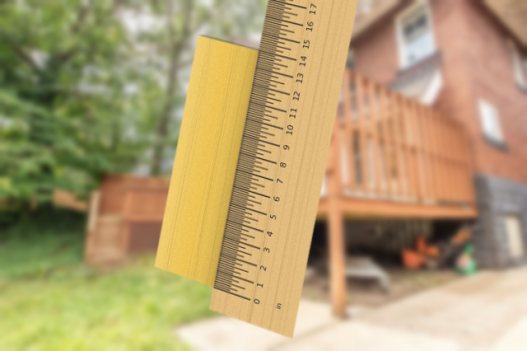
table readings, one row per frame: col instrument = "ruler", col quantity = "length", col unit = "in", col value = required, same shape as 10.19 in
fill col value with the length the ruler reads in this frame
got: 14 in
